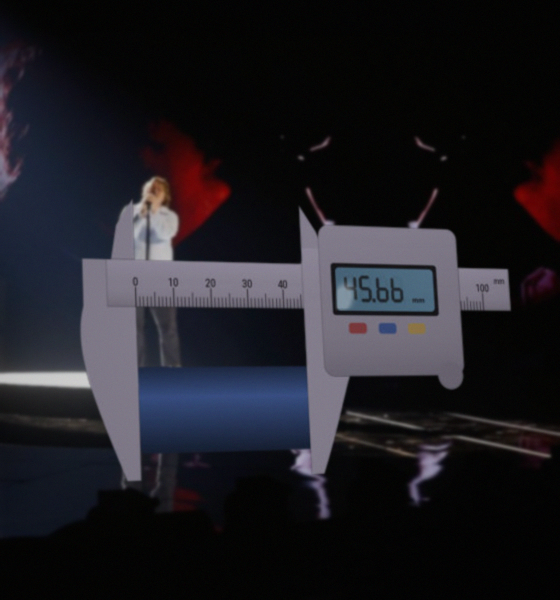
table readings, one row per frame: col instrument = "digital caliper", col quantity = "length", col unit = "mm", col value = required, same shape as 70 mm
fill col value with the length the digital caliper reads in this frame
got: 45.66 mm
